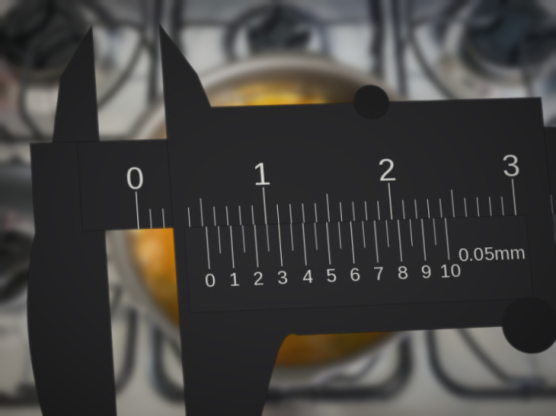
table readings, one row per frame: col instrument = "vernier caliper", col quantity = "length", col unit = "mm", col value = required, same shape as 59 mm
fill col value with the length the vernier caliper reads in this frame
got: 5.3 mm
